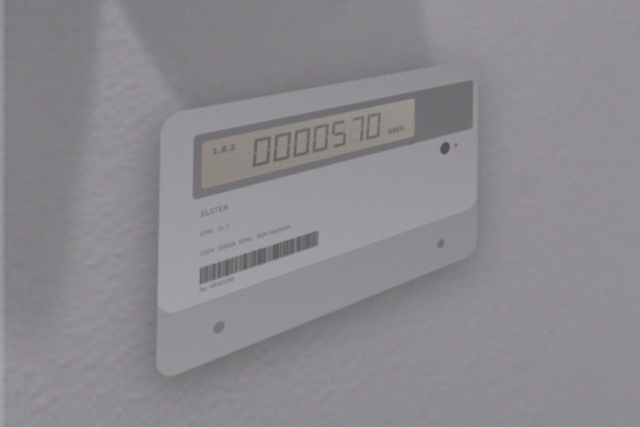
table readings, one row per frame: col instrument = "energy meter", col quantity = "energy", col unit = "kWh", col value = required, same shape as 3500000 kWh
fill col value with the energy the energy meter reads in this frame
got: 570 kWh
